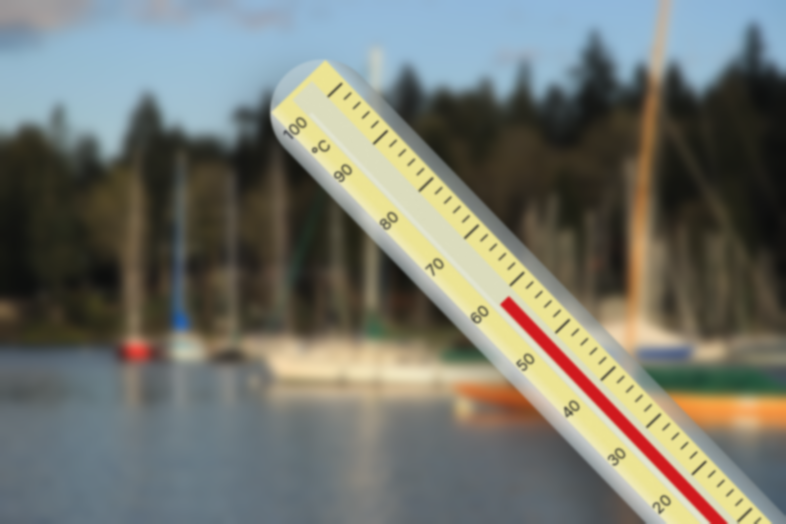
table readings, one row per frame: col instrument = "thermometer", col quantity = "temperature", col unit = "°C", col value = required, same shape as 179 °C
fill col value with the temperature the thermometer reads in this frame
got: 59 °C
